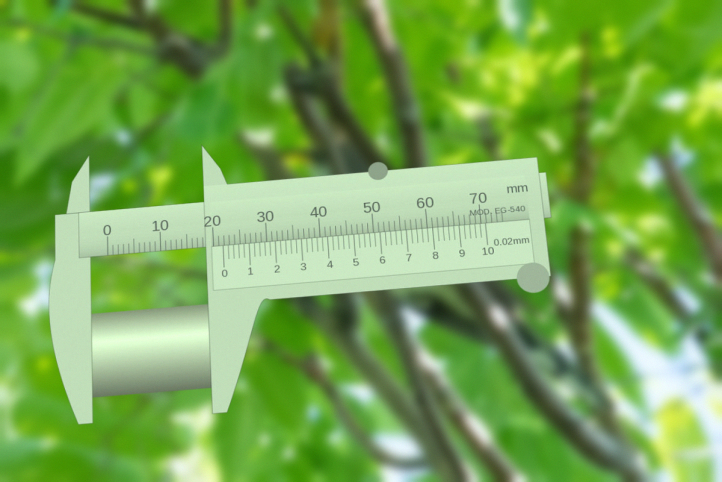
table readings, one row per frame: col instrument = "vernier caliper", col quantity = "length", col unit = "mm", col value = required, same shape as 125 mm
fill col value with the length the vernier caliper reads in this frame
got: 21.8 mm
